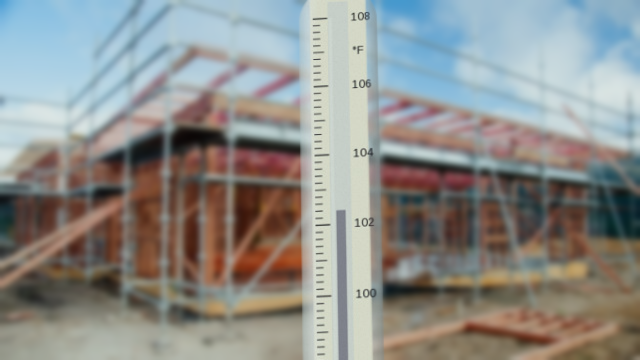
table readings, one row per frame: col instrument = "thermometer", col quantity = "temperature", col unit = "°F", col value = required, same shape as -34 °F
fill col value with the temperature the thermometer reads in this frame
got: 102.4 °F
